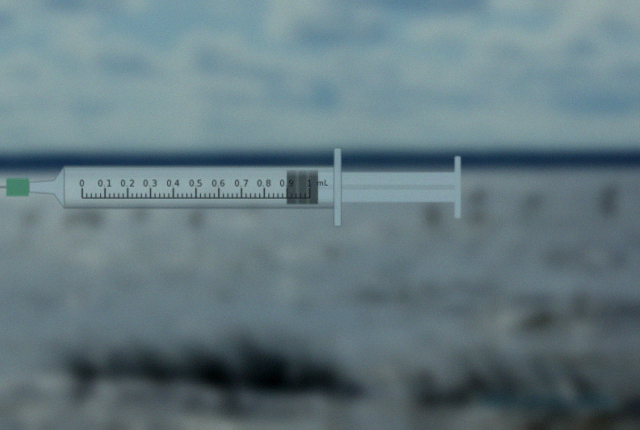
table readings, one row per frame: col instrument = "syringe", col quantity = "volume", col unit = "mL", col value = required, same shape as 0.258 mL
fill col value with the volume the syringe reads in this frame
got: 0.9 mL
